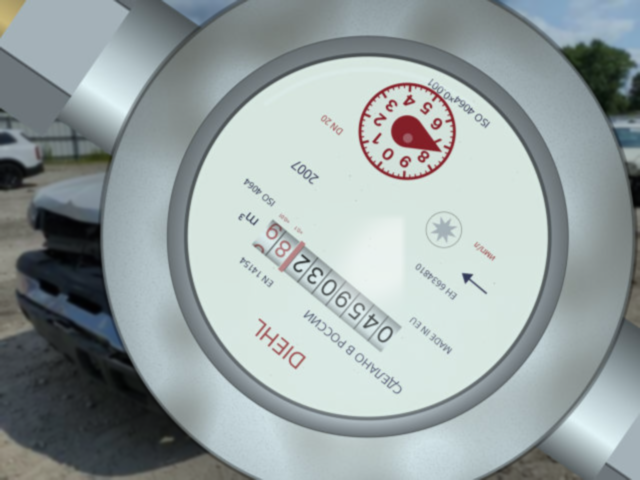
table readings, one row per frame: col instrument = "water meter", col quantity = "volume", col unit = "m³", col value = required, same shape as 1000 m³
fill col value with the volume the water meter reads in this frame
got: 459032.887 m³
